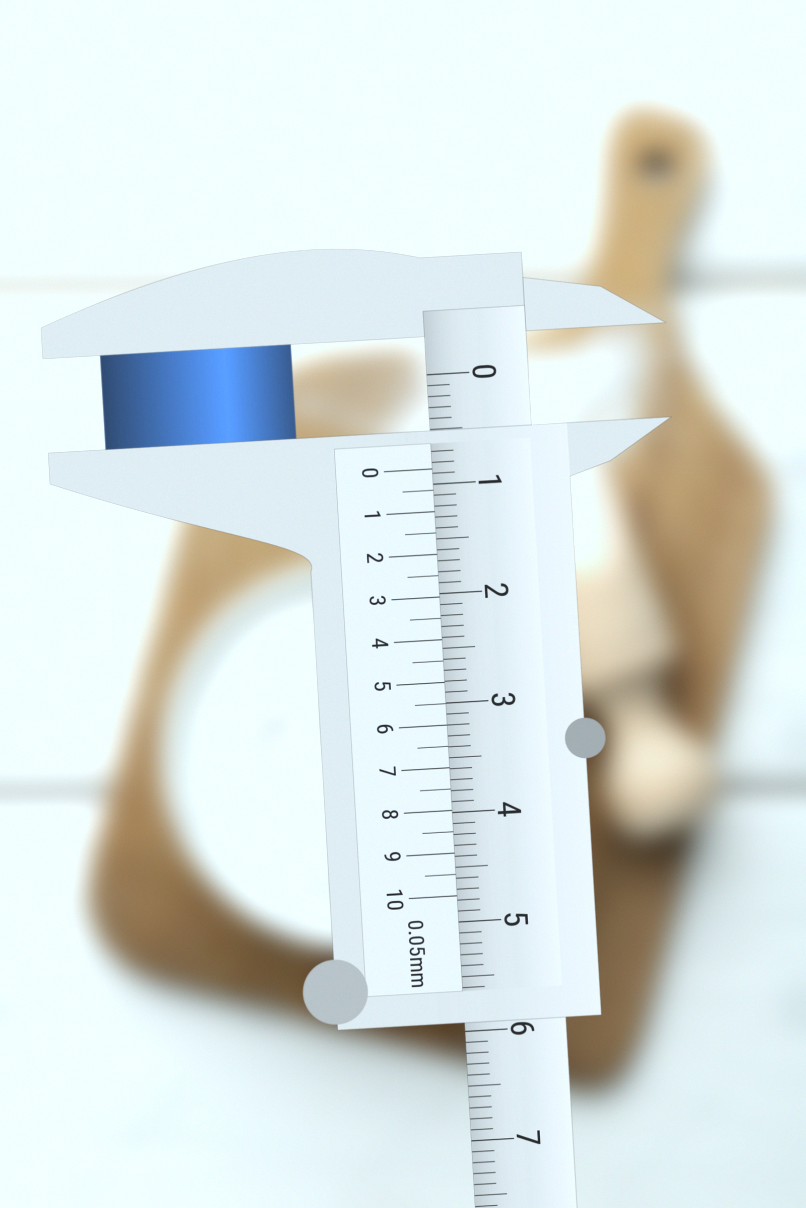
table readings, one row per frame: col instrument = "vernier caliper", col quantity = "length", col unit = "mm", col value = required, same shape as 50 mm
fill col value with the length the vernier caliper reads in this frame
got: 8.6 mm
